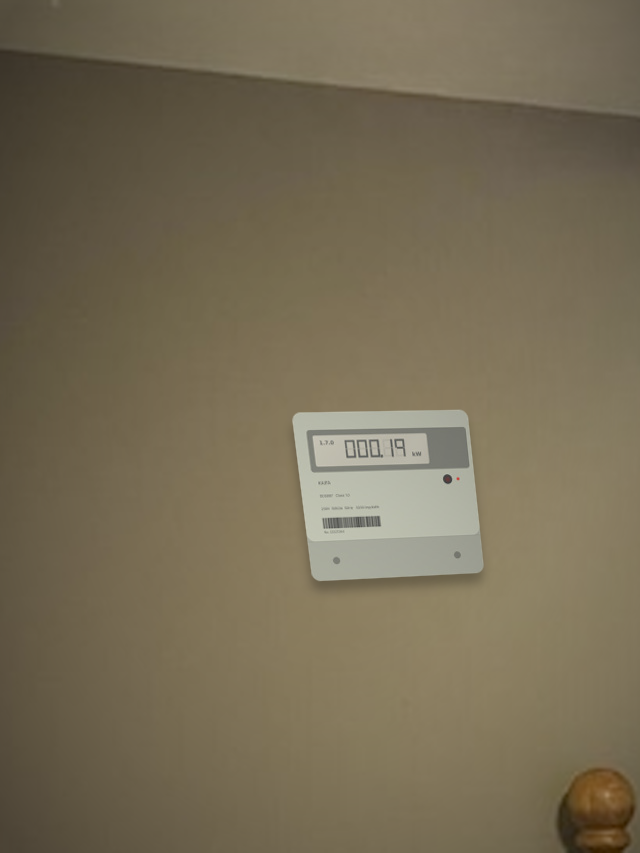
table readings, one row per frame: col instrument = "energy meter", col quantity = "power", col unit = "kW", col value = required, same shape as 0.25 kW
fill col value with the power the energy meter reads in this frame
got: 0.19 kW
